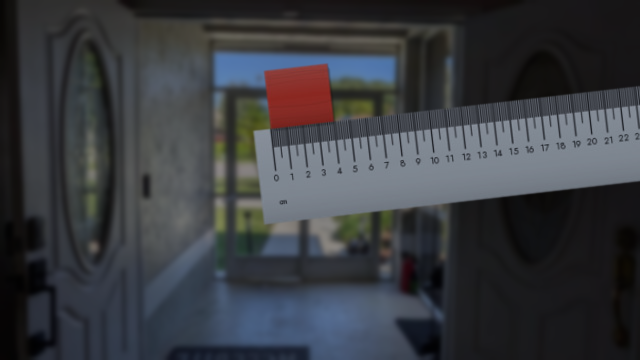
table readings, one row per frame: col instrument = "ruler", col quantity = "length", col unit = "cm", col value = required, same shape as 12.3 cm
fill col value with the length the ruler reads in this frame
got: 4 cm
